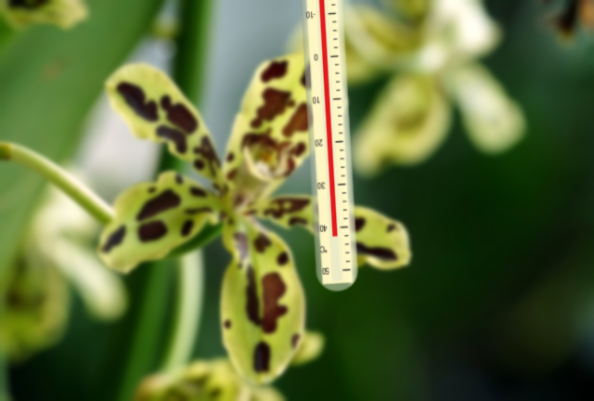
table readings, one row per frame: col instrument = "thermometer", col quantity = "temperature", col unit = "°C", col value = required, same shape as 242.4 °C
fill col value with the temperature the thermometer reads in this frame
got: 42 °C
